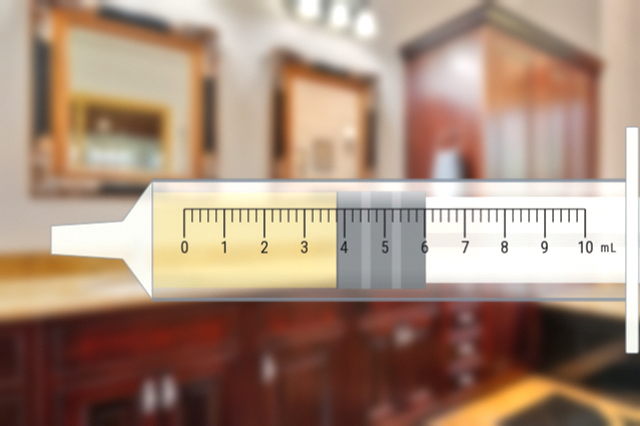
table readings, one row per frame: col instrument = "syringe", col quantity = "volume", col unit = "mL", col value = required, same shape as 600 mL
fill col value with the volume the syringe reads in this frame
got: 3.8 mL
